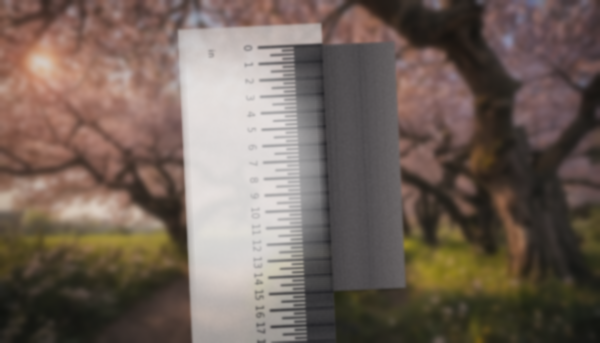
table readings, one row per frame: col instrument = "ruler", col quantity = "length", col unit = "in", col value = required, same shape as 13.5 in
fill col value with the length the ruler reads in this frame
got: 15 in
